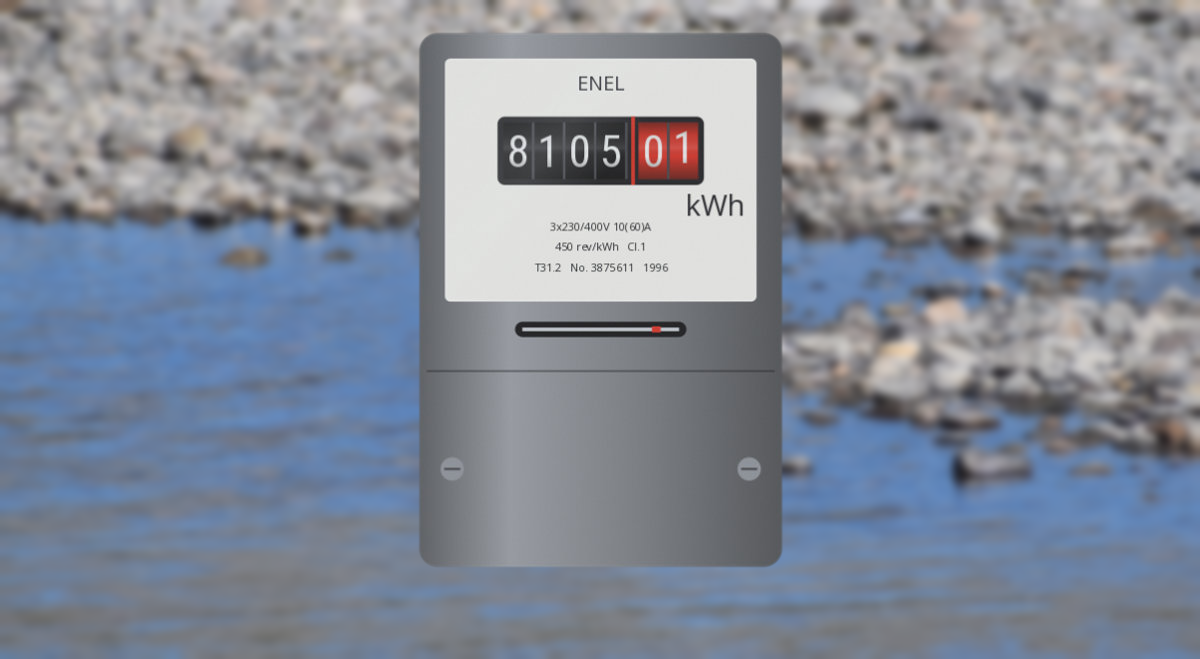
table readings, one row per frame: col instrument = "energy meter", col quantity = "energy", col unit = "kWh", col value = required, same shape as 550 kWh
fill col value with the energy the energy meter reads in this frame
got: 8105.01 kWh
